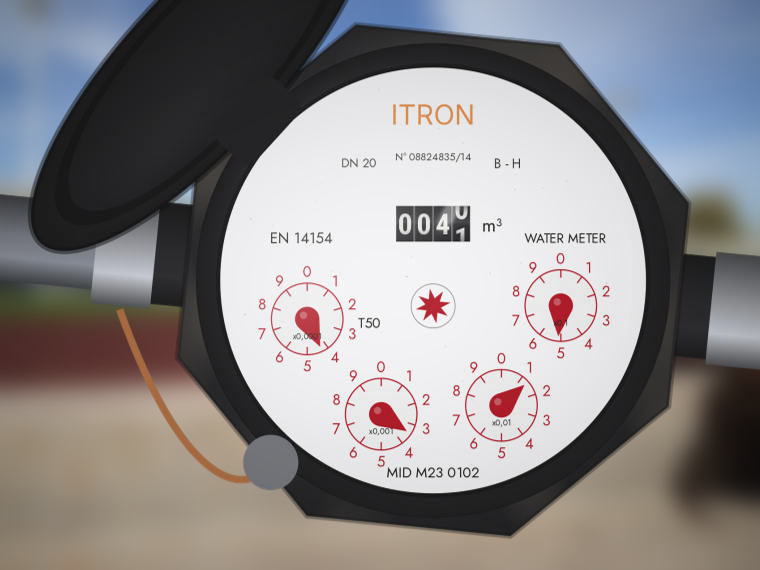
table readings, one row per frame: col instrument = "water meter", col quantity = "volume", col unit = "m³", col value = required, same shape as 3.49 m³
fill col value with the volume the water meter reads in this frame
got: 40.5134 m³
